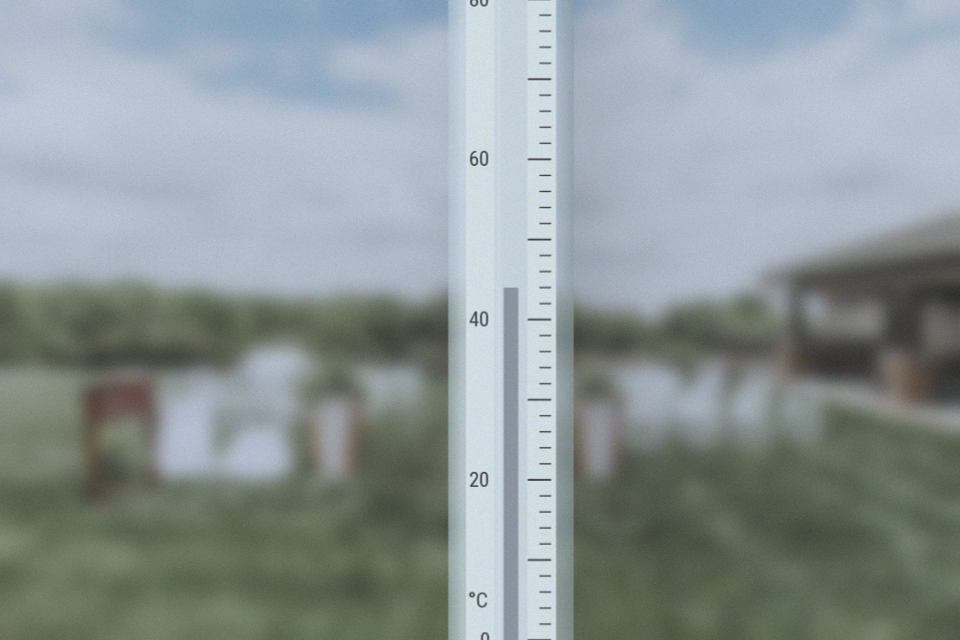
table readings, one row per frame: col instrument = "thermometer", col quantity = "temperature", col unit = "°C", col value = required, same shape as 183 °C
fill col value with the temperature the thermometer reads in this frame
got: 44 °C
